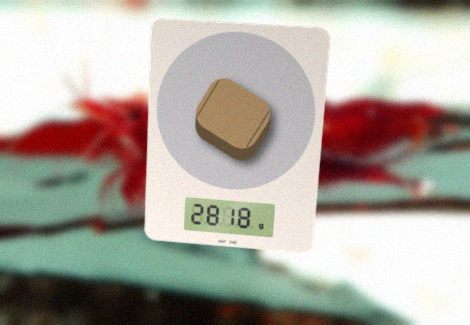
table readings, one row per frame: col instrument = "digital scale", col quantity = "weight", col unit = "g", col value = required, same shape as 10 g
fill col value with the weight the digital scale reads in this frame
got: 2818 g
